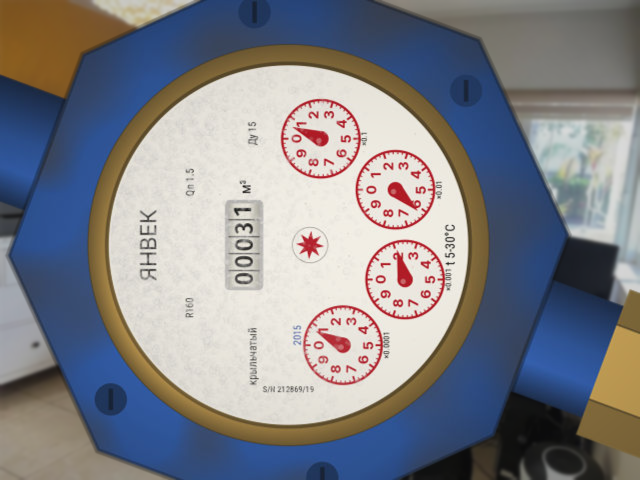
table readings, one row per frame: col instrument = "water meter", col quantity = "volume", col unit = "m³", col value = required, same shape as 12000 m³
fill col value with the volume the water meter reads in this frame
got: 31.0620 m³
